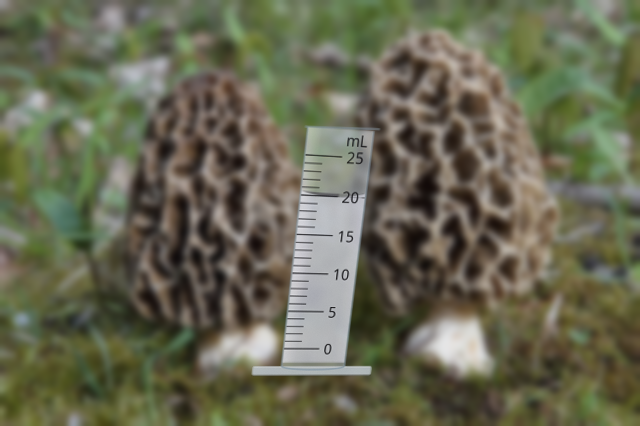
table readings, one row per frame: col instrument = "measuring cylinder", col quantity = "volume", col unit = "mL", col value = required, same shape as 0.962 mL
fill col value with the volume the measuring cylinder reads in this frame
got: 20 mL
